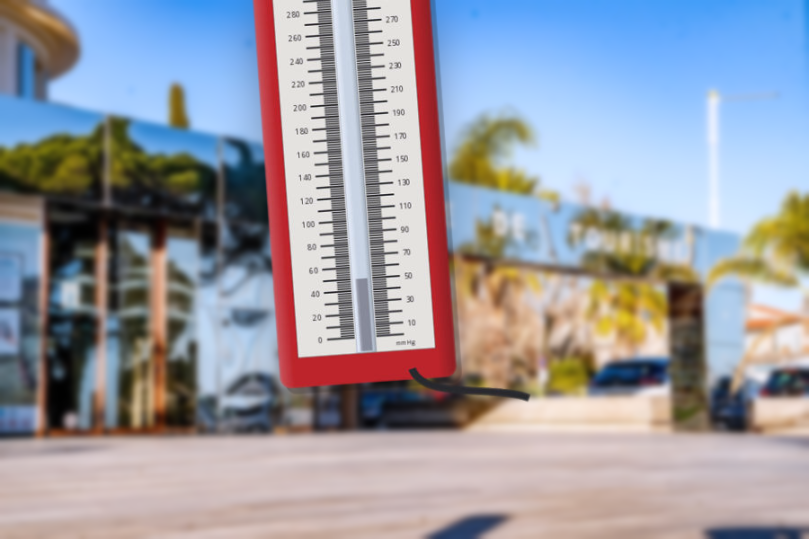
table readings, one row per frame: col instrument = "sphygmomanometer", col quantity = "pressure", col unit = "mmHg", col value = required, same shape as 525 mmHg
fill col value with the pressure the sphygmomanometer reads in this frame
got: 50 mmHg
